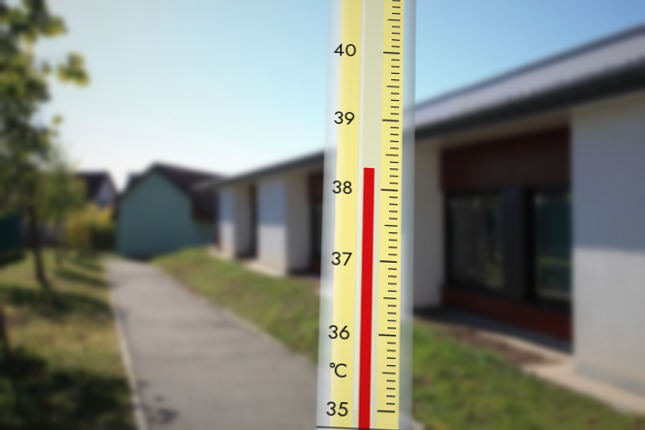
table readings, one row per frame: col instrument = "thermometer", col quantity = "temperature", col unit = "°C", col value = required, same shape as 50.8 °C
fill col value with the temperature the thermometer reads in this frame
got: 38.3 °C
